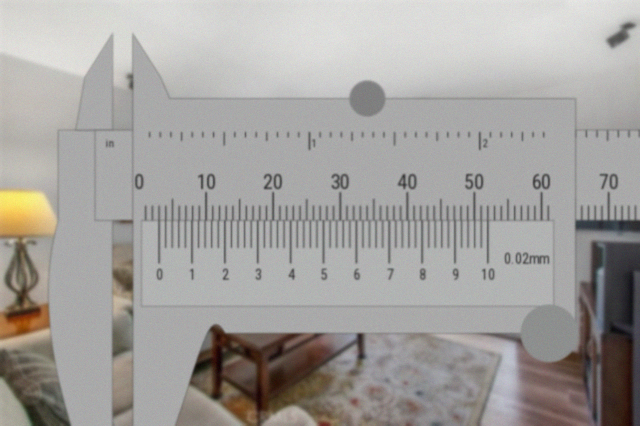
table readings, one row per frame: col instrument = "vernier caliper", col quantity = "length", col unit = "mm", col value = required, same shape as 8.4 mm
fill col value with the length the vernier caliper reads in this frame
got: 3.0 mm
